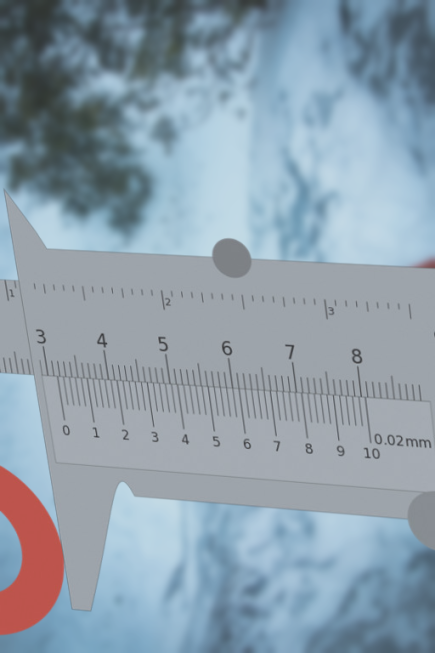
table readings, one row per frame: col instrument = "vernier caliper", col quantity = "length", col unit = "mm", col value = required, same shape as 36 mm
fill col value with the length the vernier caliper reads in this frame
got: 31.6 mm
